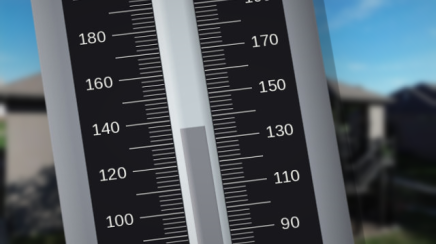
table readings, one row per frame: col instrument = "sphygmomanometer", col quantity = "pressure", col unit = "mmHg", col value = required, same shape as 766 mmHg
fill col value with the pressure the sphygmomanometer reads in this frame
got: 136 mmHg
